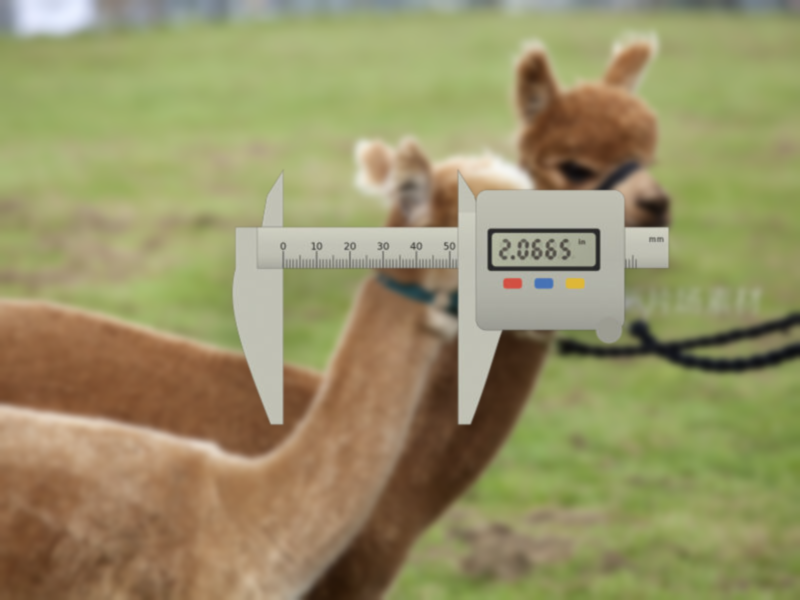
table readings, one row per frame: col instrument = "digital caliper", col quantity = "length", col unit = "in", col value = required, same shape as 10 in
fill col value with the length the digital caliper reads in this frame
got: 2.0665 in
